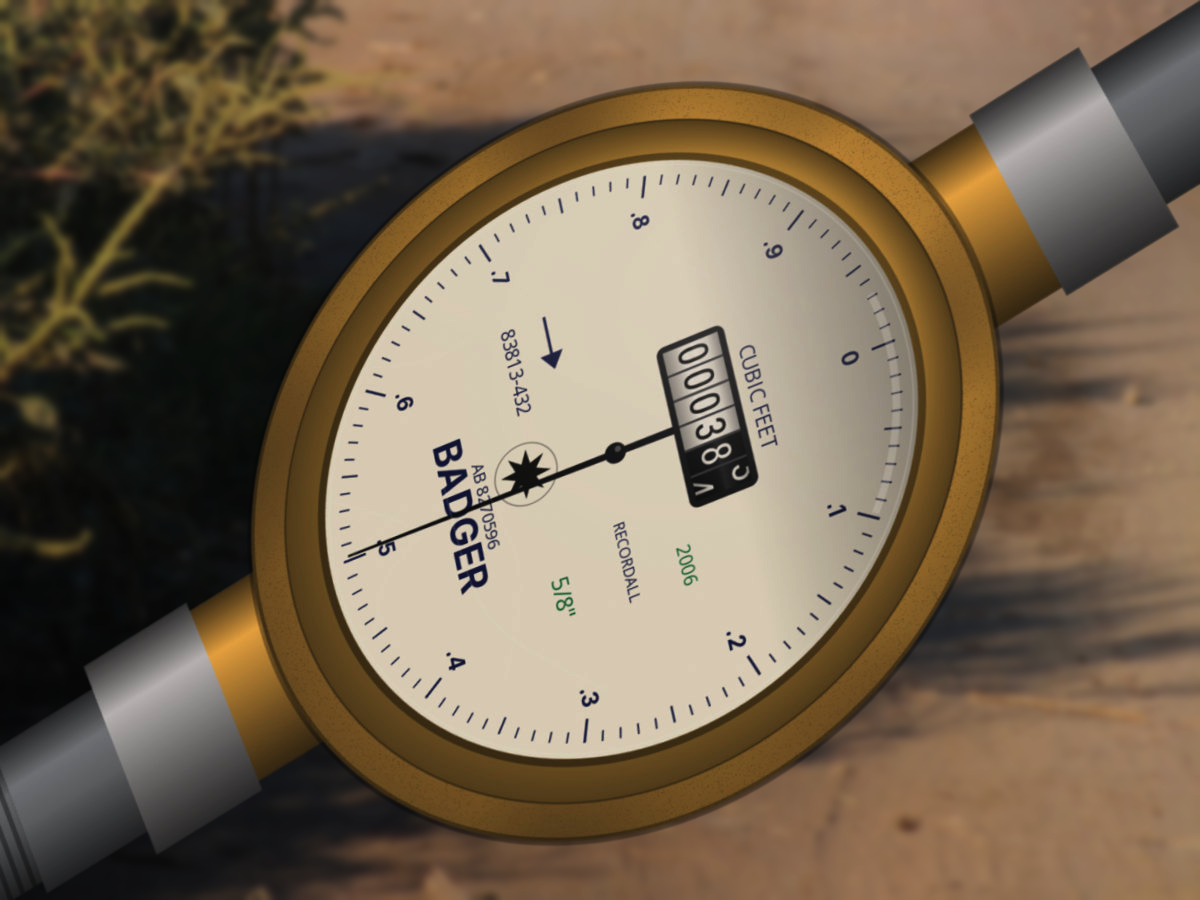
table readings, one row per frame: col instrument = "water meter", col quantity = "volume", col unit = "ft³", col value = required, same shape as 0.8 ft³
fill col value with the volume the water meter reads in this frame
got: 383.50 ft³
